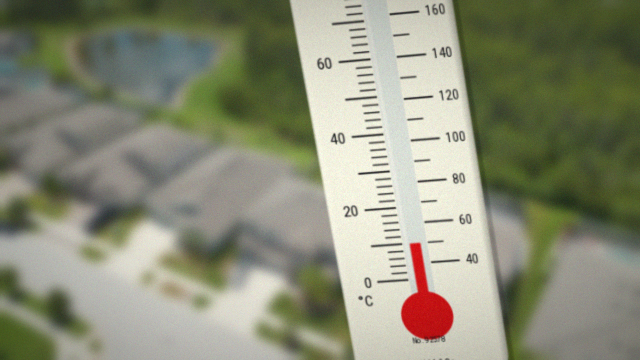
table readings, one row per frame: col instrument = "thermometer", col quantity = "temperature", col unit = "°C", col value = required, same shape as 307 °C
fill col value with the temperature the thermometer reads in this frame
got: 10 °C
